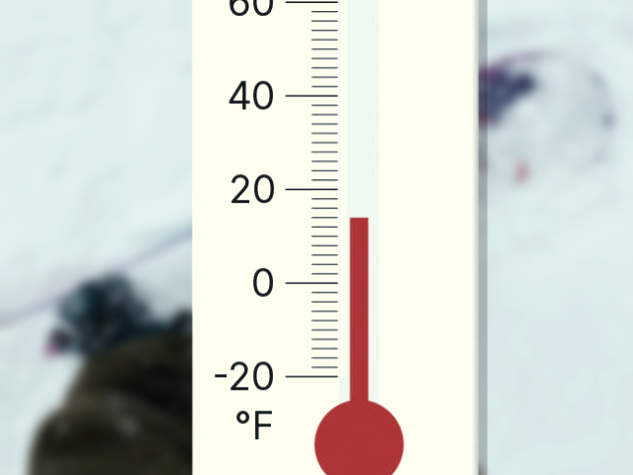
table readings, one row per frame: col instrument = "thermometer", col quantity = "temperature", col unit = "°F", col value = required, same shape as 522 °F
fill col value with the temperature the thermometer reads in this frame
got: 14 °F
